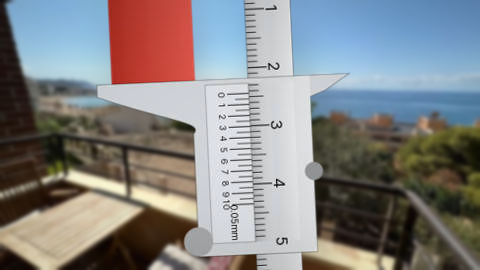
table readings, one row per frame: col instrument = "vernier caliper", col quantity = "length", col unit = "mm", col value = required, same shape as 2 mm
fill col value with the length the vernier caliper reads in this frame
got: 24.4 mm
